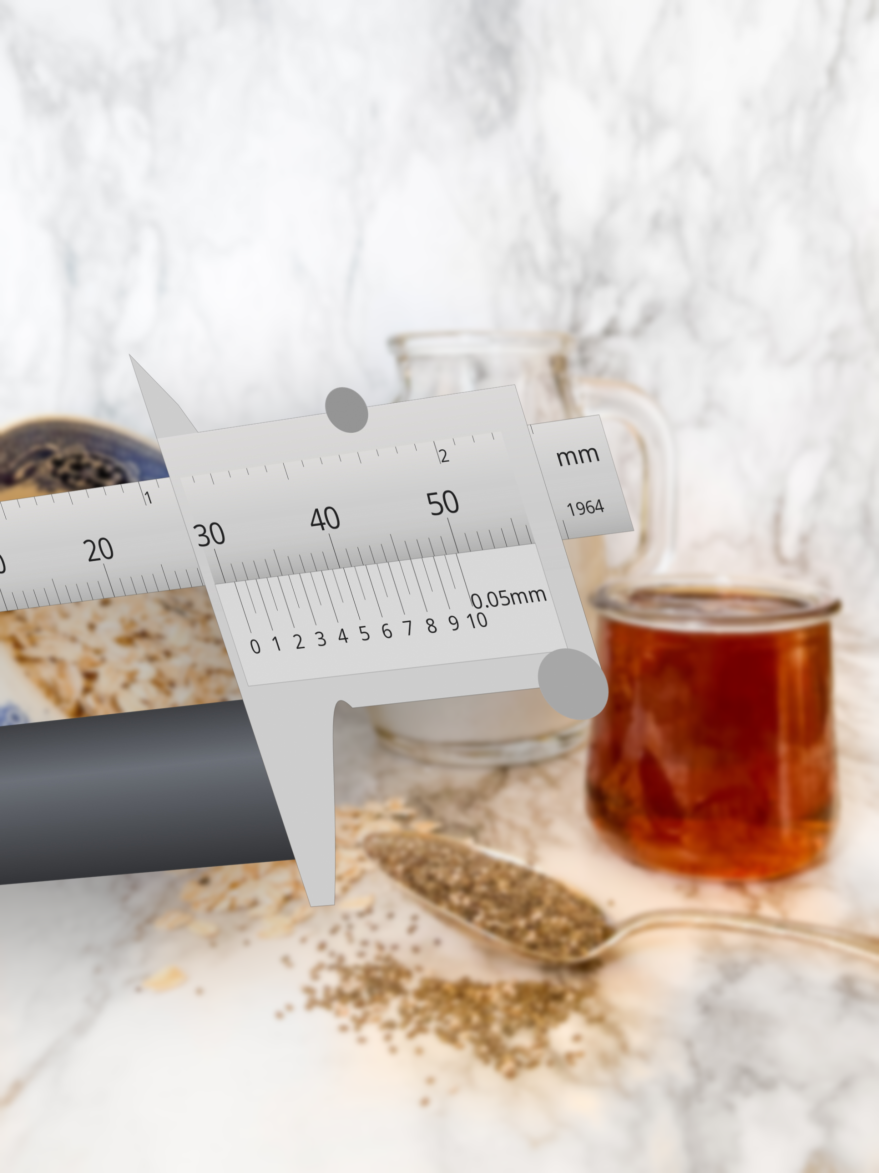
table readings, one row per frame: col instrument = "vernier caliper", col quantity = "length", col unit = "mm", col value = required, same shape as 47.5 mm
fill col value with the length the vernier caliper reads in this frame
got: 30.8 mm
